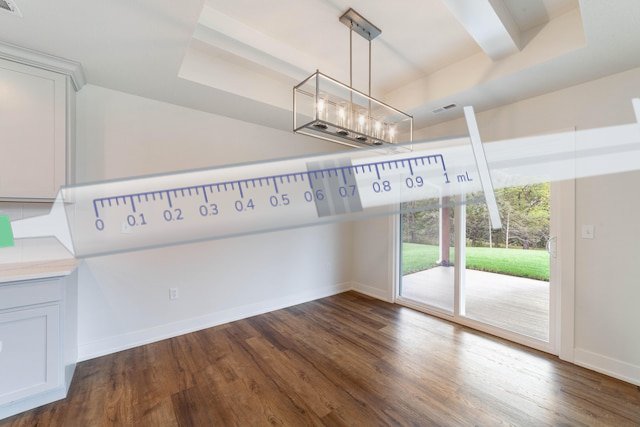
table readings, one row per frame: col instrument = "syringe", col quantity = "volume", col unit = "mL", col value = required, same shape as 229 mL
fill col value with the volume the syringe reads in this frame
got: 0.6 mL
